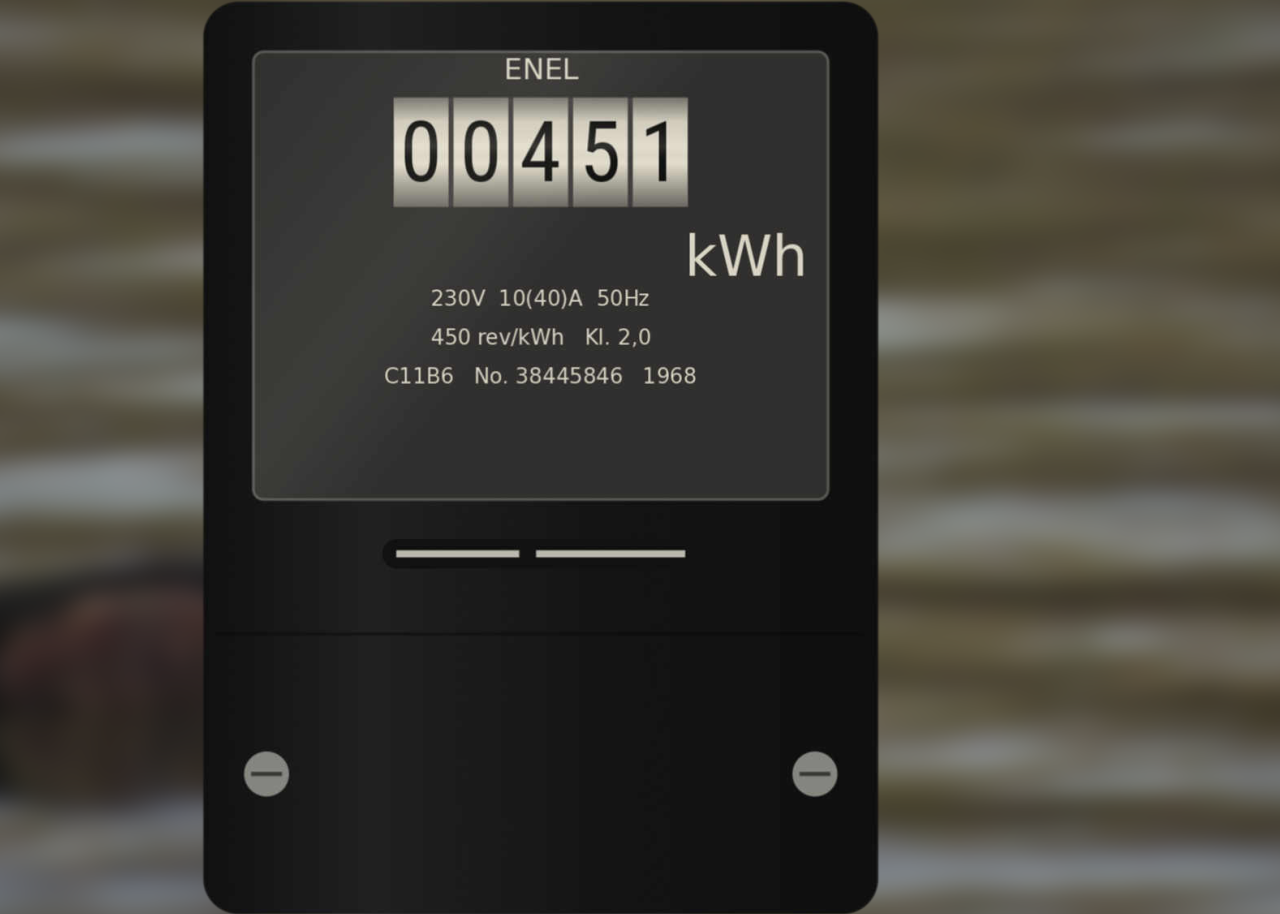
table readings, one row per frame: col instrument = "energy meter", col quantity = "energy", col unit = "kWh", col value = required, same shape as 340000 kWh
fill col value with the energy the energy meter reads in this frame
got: 451 kWh
